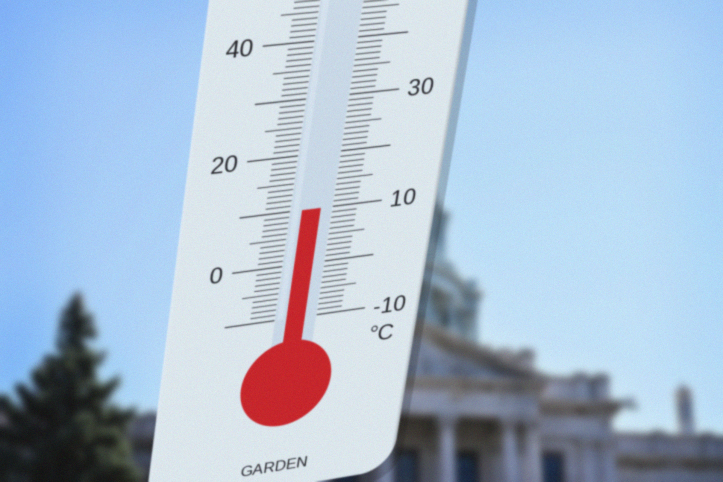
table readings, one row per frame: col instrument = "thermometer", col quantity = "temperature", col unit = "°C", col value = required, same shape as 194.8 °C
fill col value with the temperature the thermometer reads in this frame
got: 10 °C
